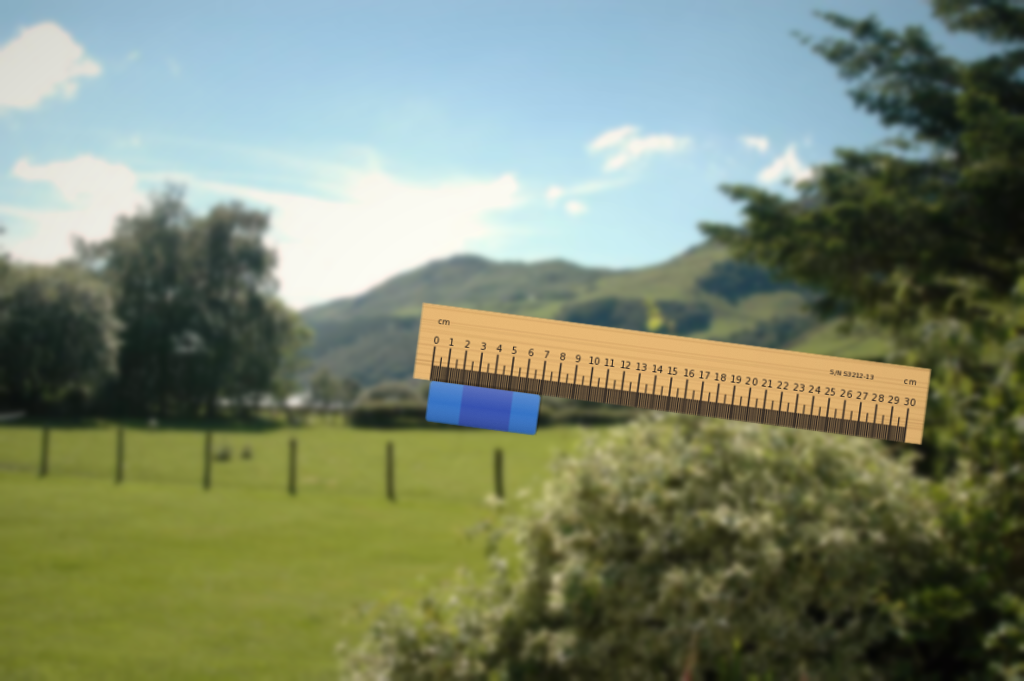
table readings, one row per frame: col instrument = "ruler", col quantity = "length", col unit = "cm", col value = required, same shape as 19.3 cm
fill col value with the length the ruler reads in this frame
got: 7 cm
